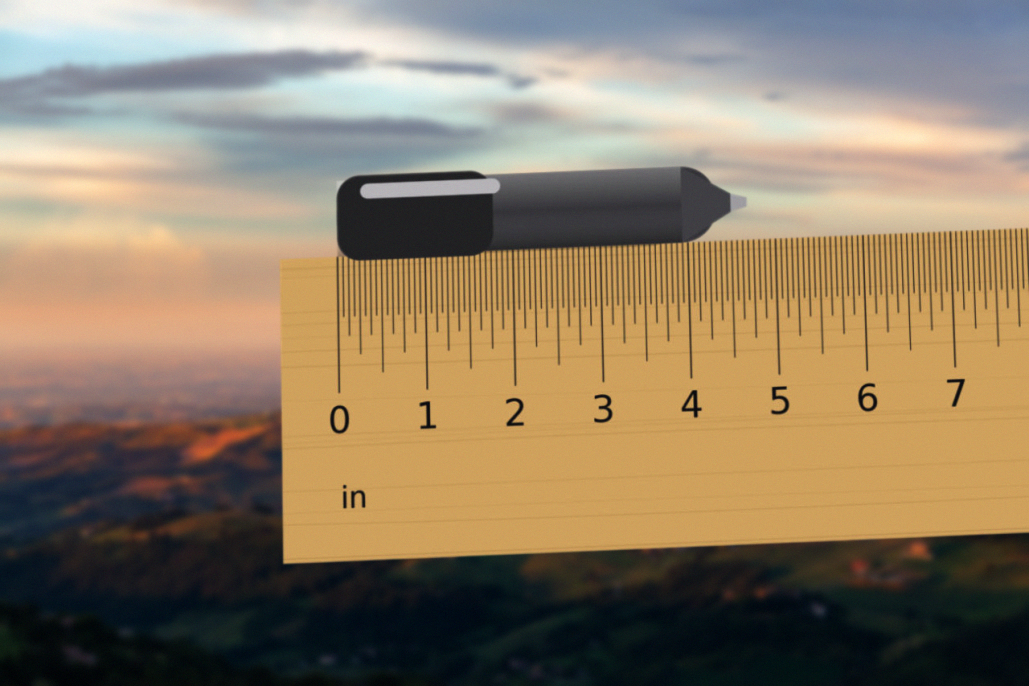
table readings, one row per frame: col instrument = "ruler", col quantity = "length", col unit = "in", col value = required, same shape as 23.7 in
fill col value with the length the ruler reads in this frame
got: 4.6875 in
